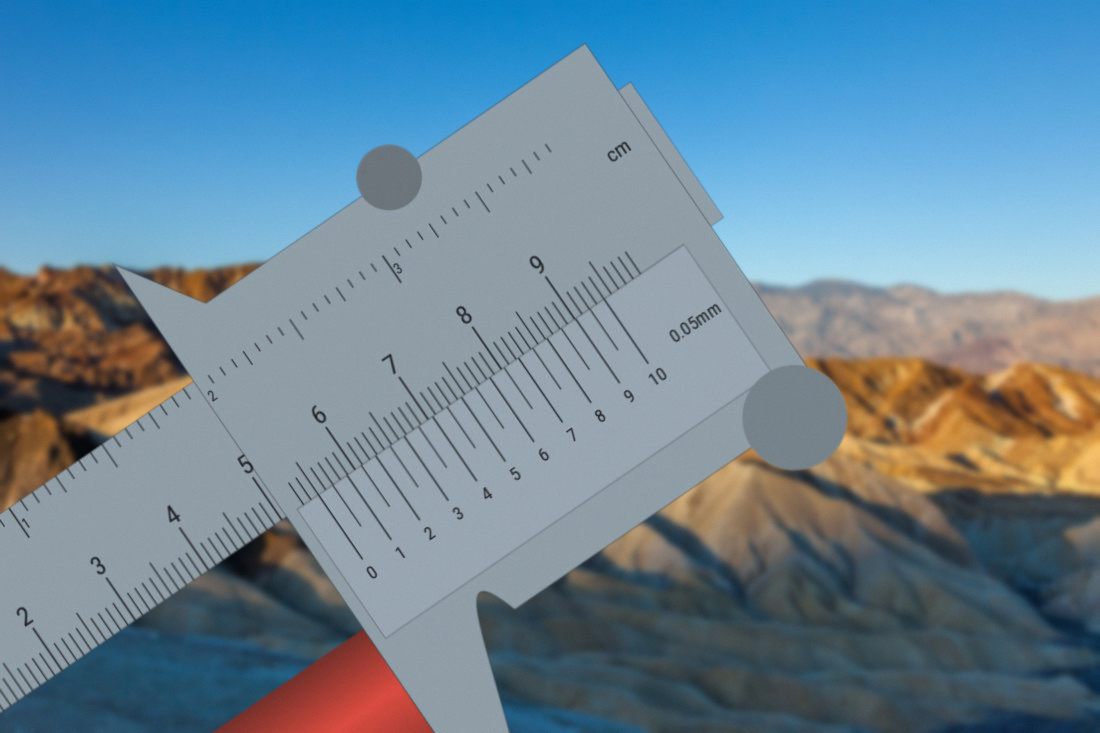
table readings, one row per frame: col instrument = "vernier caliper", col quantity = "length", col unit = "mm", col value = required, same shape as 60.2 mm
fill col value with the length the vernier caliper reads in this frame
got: 55.0 mm
